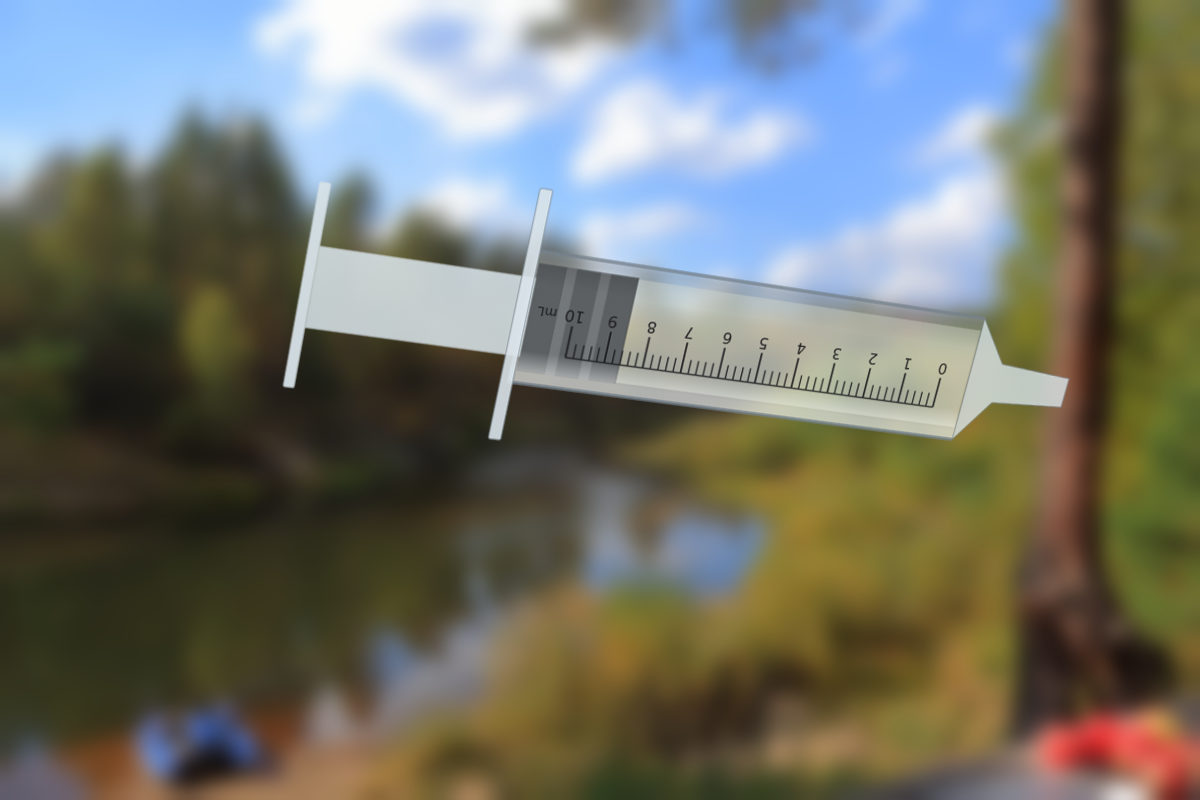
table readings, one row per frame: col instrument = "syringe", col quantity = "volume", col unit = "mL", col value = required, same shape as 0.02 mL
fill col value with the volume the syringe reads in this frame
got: 8.6 mL
